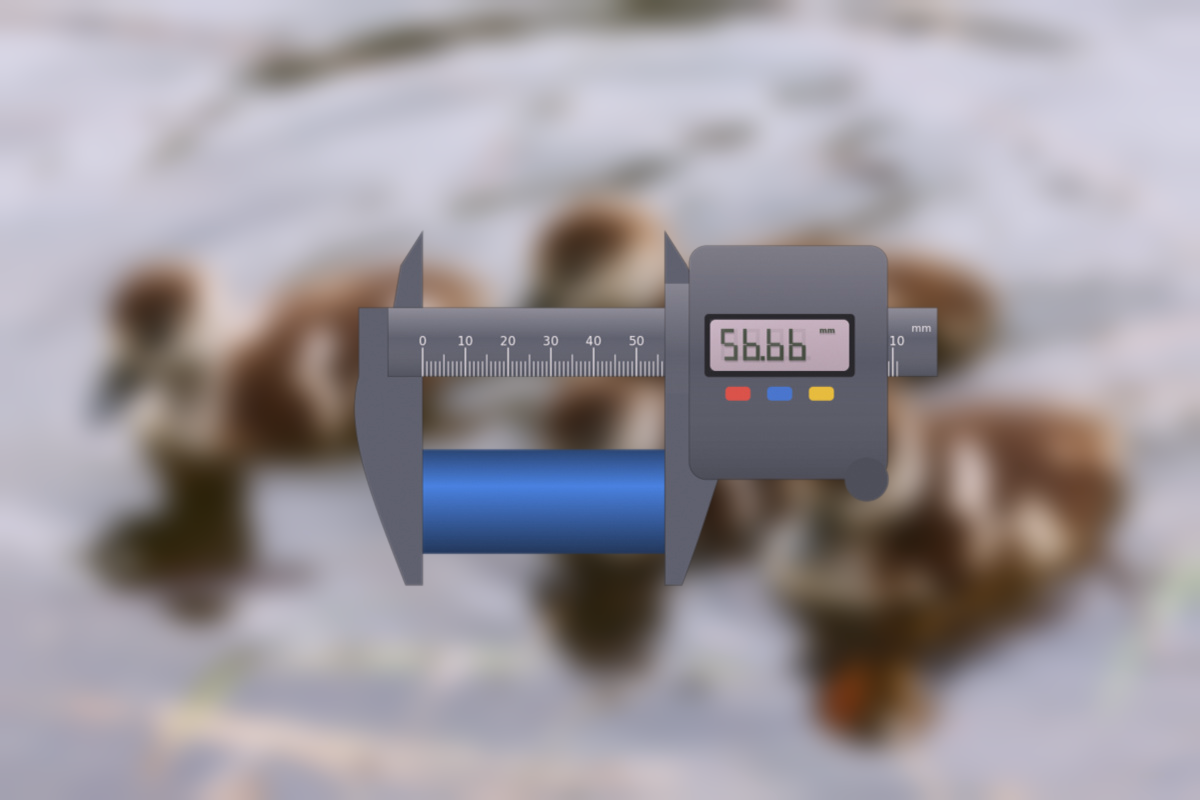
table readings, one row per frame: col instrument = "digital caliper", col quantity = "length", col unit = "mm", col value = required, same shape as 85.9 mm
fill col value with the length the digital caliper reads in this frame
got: 56.66 mm
